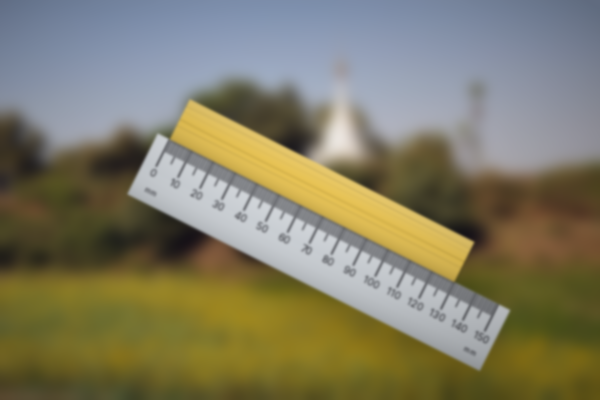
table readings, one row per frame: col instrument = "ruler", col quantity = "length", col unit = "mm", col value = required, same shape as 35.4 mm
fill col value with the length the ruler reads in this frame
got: 130 mm
